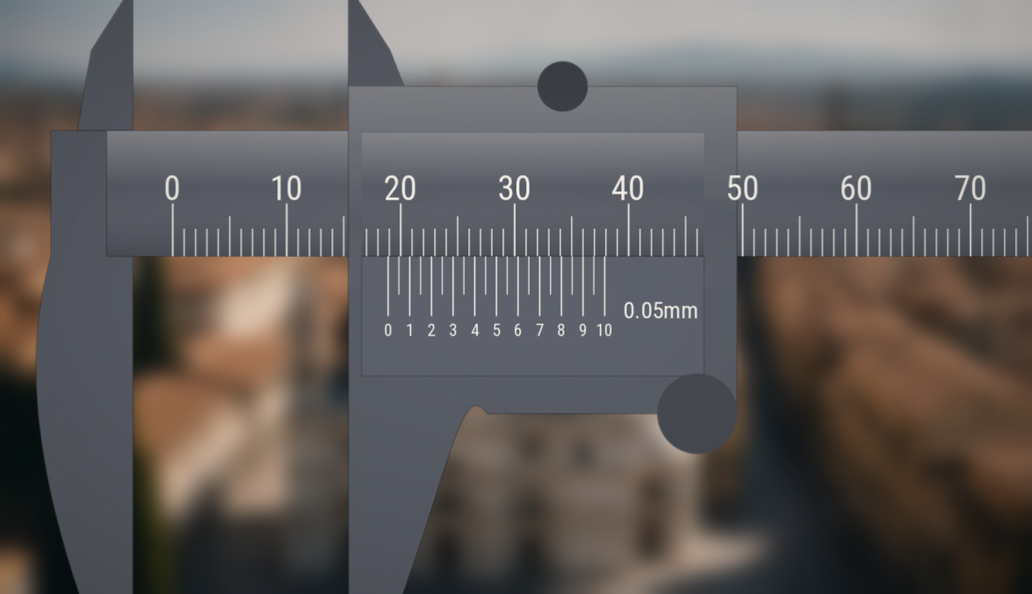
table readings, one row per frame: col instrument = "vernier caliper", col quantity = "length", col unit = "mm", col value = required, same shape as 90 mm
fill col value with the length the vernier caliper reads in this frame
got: 18.9 mm
